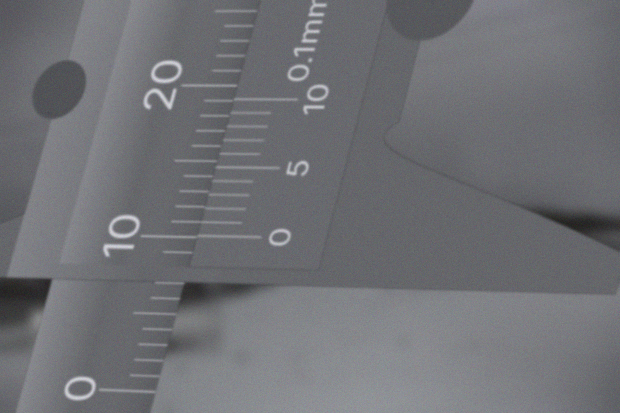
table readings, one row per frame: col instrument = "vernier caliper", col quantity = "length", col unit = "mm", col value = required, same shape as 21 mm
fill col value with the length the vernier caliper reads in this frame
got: 10.1 mm
